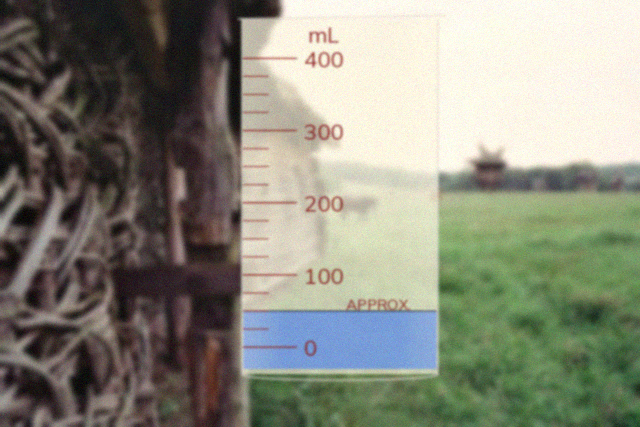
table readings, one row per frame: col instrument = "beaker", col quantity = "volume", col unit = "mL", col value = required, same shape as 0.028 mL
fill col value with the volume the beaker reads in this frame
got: 50 mL
